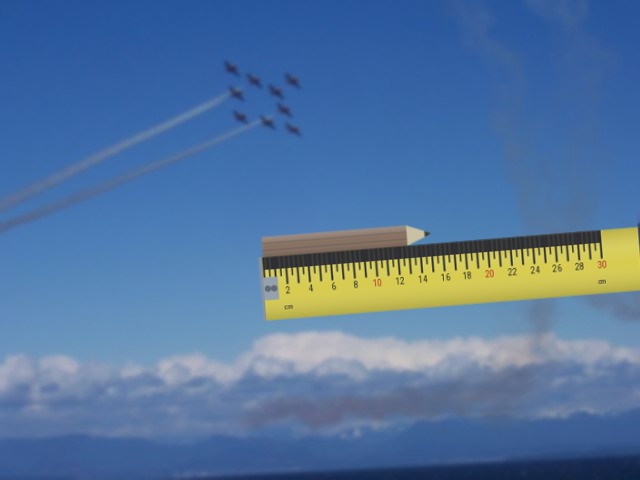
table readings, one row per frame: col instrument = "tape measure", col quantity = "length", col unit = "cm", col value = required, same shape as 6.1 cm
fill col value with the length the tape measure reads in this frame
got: 15 cm
